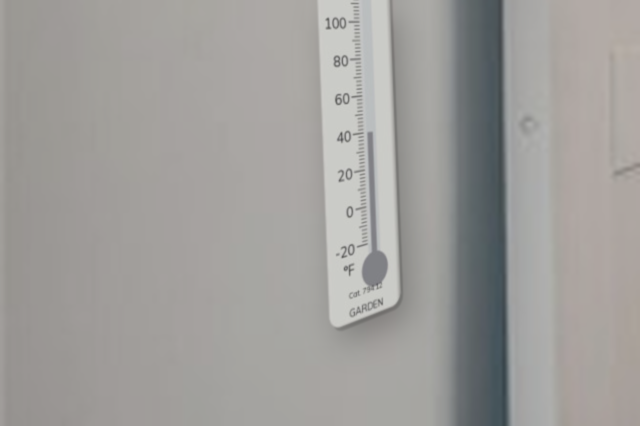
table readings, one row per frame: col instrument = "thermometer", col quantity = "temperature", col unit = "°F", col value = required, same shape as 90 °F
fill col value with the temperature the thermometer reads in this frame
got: 40 °F
